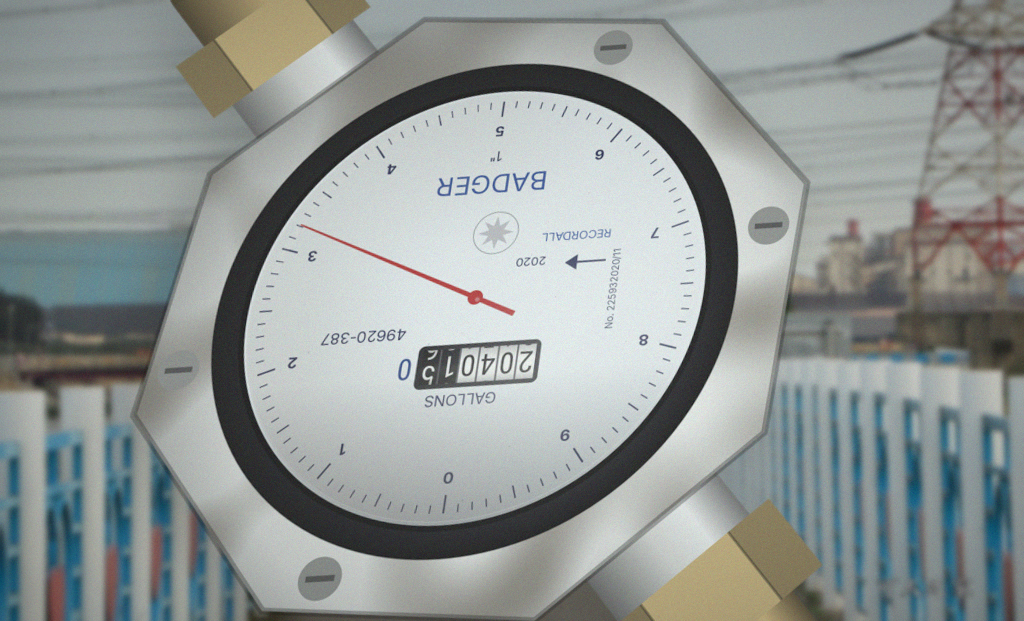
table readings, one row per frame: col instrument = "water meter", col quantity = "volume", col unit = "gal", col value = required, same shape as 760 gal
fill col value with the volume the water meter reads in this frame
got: 2040153.2 gal
